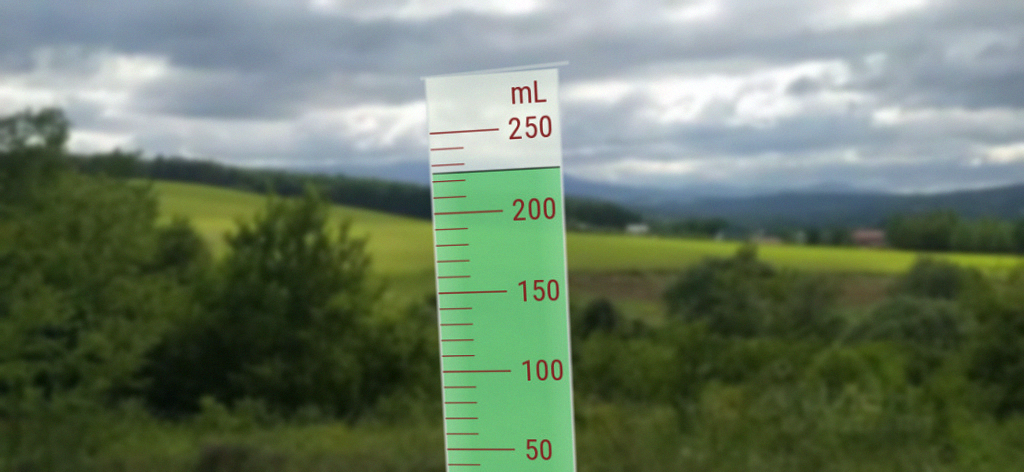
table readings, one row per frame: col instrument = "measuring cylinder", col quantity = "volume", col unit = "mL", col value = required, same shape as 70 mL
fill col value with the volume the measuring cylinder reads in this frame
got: 225 mL
